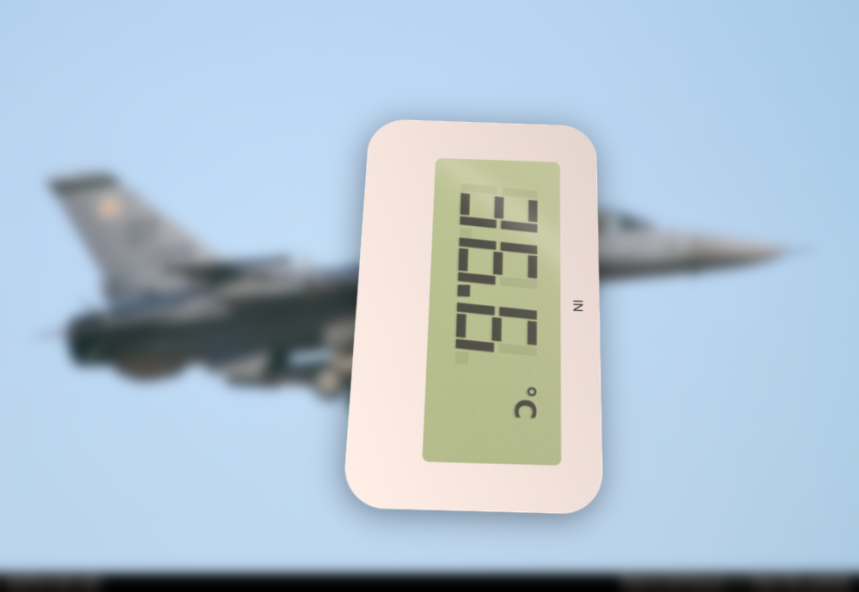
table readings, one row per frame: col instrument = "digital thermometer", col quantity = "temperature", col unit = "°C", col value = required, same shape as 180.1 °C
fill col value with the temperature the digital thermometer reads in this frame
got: 36.6 °C
